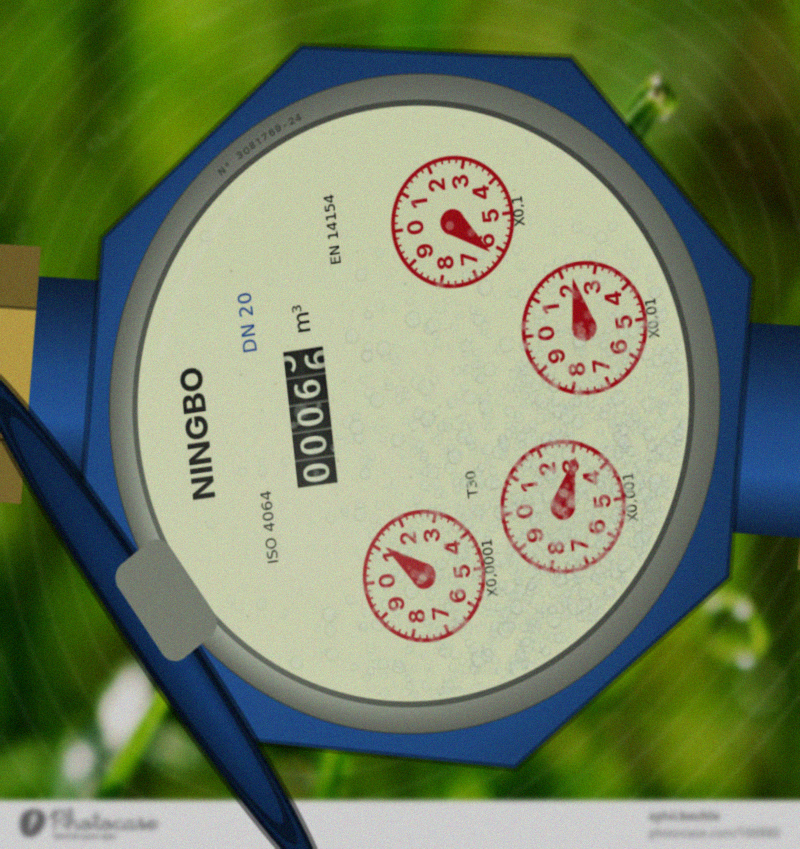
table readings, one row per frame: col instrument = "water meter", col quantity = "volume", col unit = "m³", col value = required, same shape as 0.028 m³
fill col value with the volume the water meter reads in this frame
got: 65.6231 m³
